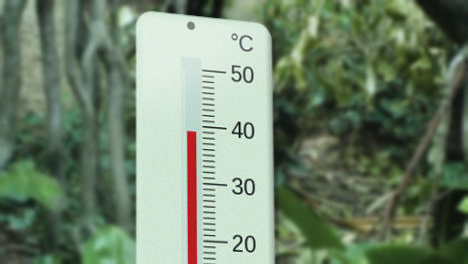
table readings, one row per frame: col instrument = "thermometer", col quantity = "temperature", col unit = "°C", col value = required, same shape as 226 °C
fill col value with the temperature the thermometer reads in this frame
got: 39 °C
